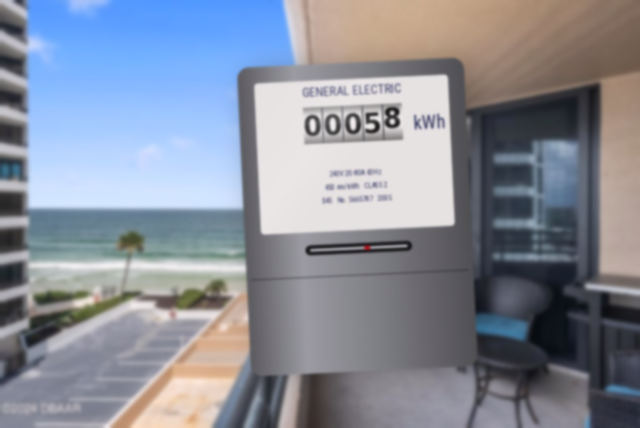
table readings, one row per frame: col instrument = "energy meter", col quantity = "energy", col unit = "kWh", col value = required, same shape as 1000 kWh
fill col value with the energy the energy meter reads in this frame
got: 58 kWh
